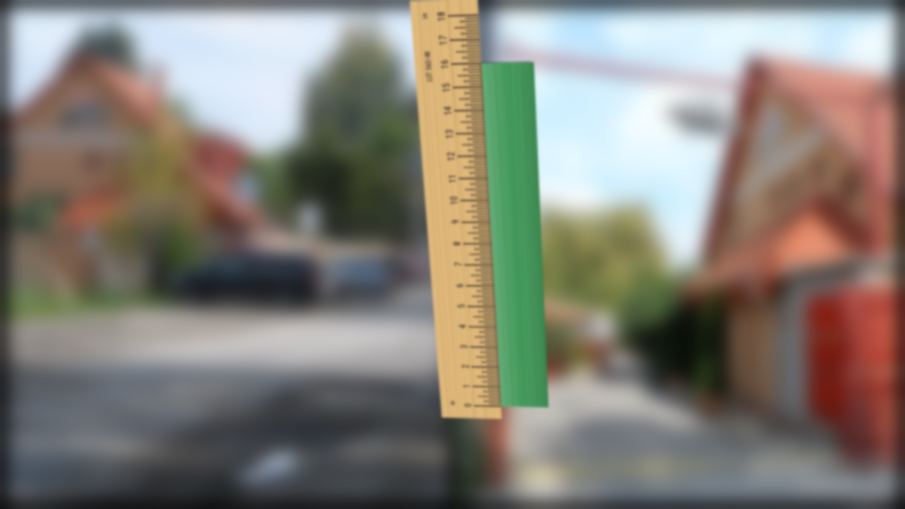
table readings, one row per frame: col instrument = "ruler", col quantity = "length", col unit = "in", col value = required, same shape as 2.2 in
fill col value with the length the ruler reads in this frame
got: 16 in
